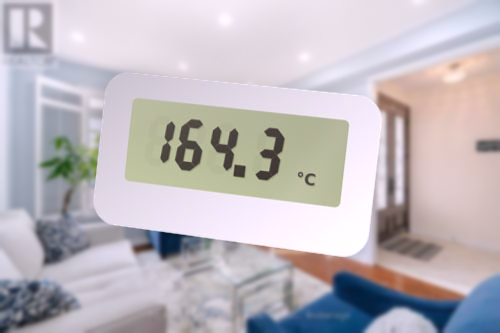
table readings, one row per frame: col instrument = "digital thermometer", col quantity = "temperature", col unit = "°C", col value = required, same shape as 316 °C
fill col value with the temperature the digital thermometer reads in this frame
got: 164.3 °C
